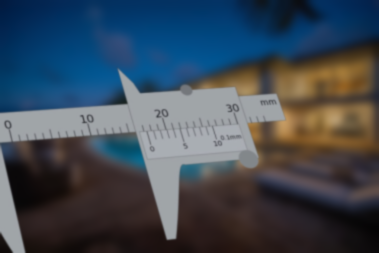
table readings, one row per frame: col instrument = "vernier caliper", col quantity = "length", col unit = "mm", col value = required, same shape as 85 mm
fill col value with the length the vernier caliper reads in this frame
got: 17.4 mm
